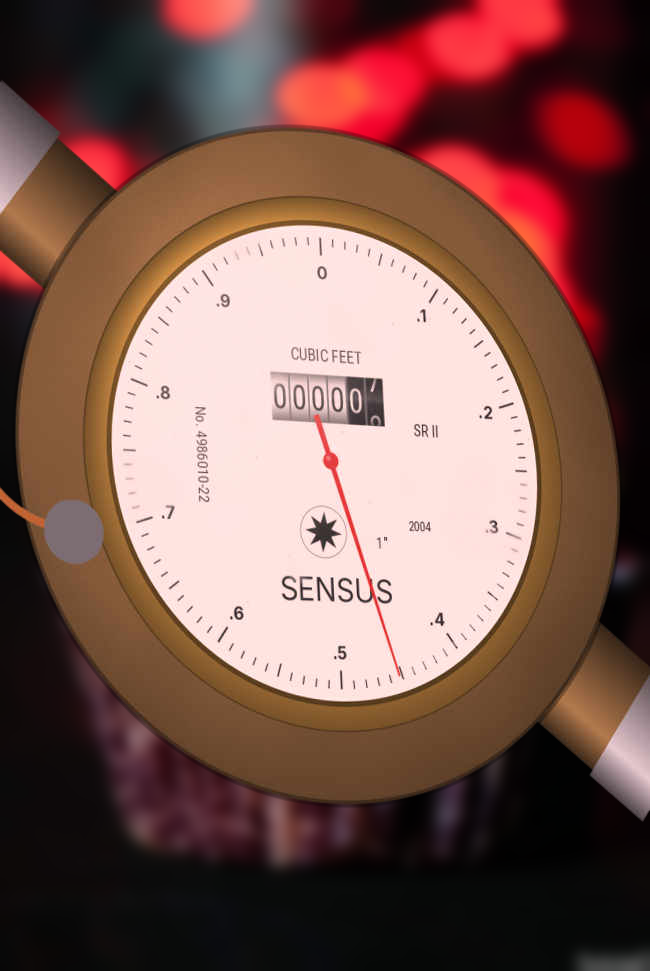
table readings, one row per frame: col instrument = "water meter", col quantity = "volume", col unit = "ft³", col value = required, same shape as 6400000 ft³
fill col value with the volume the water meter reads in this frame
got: 7.45 ft³
